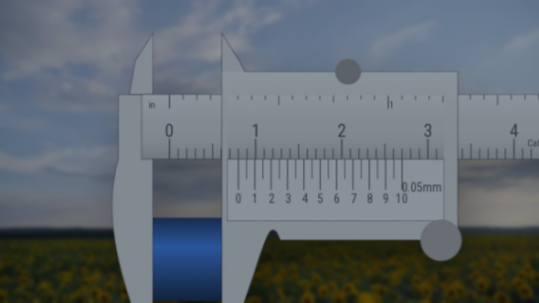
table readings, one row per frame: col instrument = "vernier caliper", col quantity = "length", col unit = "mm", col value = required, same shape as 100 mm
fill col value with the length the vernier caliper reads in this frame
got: 8.0 mm
